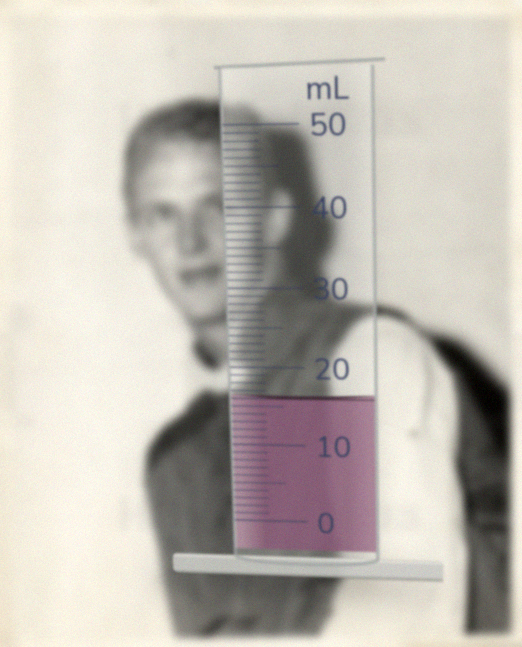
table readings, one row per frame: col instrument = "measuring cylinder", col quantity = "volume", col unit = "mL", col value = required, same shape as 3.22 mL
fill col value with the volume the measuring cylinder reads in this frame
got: 16 mL
